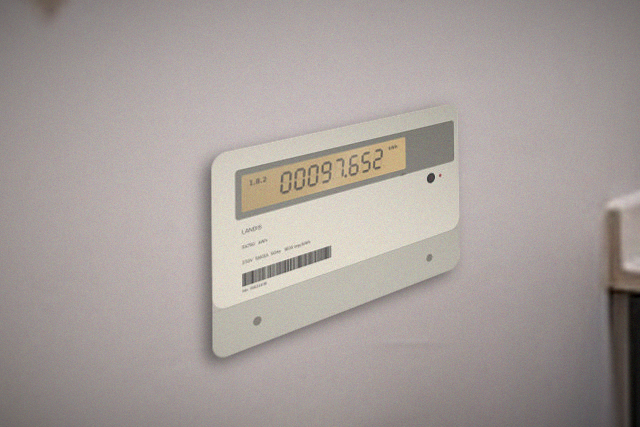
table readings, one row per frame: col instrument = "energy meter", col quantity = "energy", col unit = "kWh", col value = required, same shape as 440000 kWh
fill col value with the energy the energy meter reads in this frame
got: 97.652 kWh
